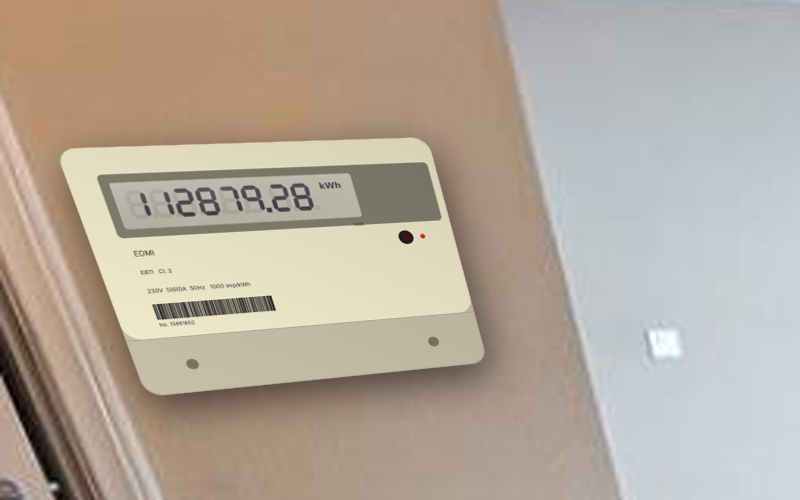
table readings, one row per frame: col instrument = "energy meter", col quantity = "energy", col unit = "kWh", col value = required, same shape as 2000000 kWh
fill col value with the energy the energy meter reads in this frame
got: 112879.28 kWh
